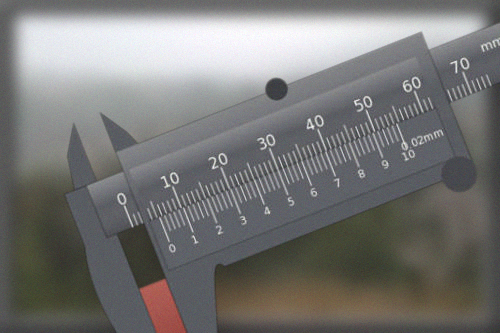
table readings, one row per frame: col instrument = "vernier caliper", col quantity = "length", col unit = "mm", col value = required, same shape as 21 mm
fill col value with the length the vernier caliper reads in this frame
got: 5.5 mm
